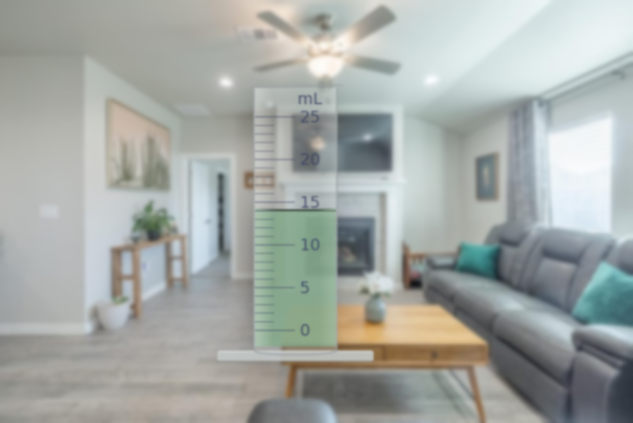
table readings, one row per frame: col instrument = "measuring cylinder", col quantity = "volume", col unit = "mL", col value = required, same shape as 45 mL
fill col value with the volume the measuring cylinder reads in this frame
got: 14 mL
